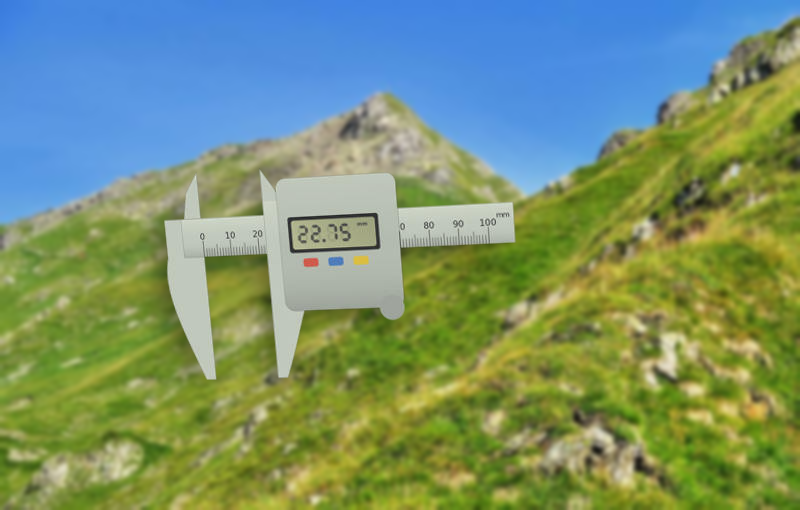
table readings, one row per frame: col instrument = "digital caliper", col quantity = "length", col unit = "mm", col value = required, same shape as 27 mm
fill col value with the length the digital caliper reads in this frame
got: 22.75 mm
